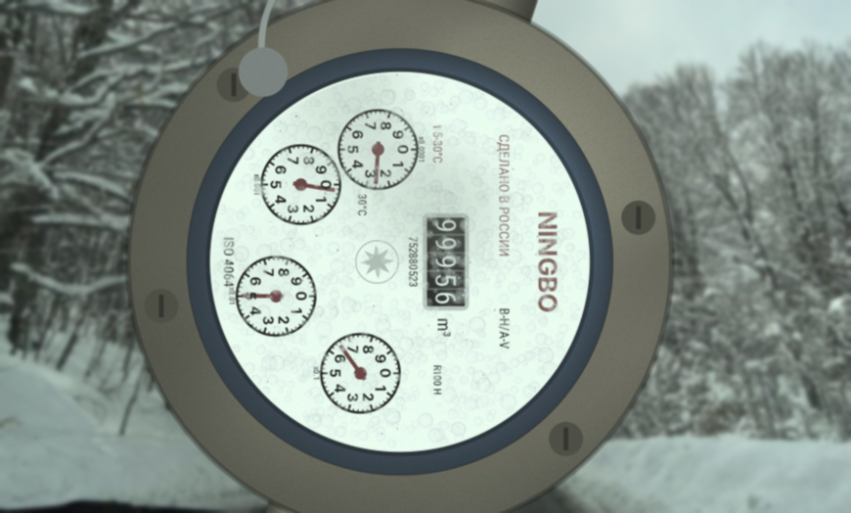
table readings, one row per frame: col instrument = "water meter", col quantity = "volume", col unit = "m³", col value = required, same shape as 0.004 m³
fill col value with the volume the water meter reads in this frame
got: 99956.6502 m³
